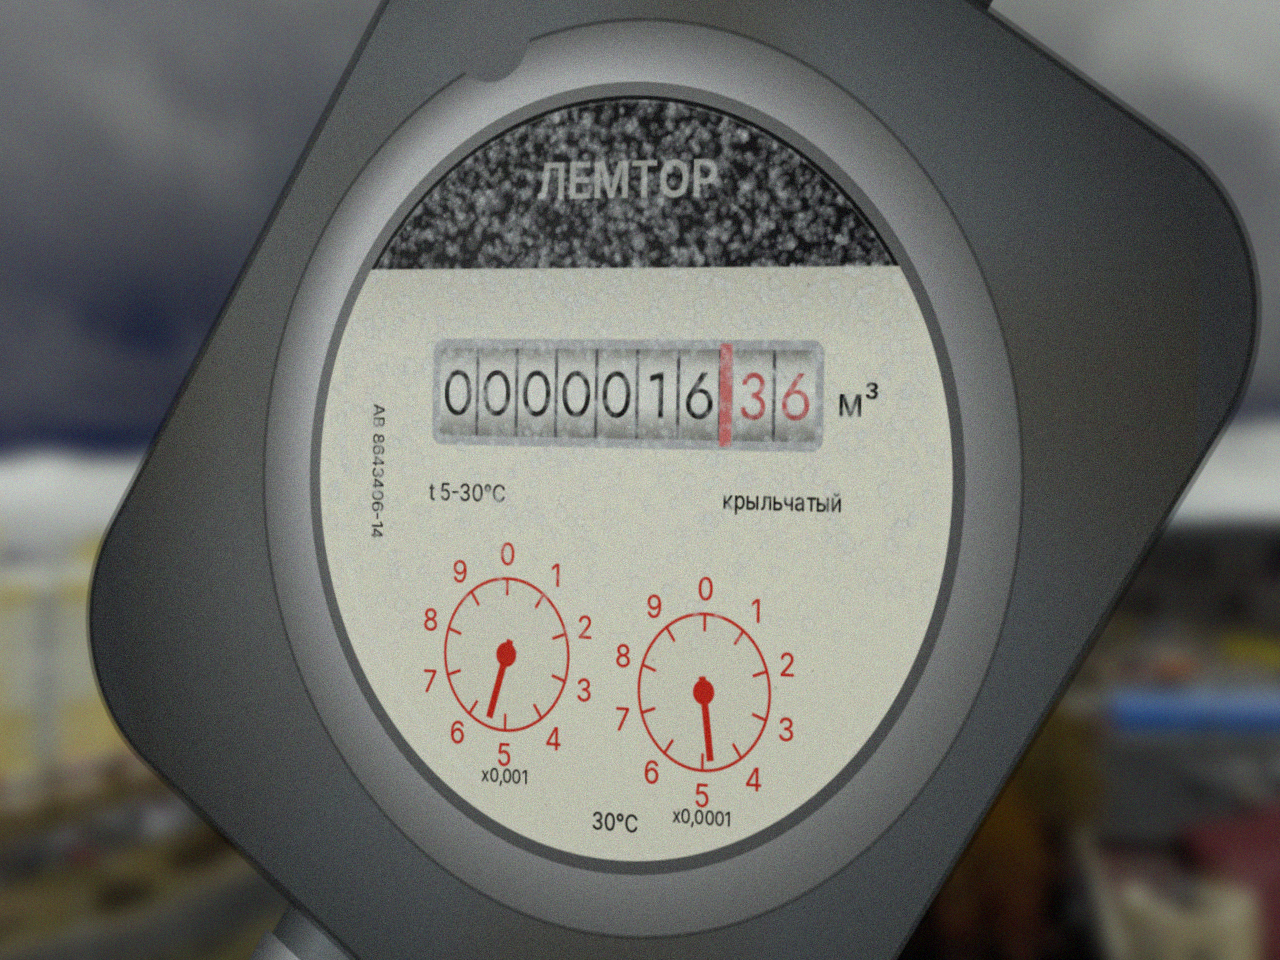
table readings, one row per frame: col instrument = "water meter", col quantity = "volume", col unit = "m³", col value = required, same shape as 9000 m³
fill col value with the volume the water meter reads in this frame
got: 16.3654 m³
